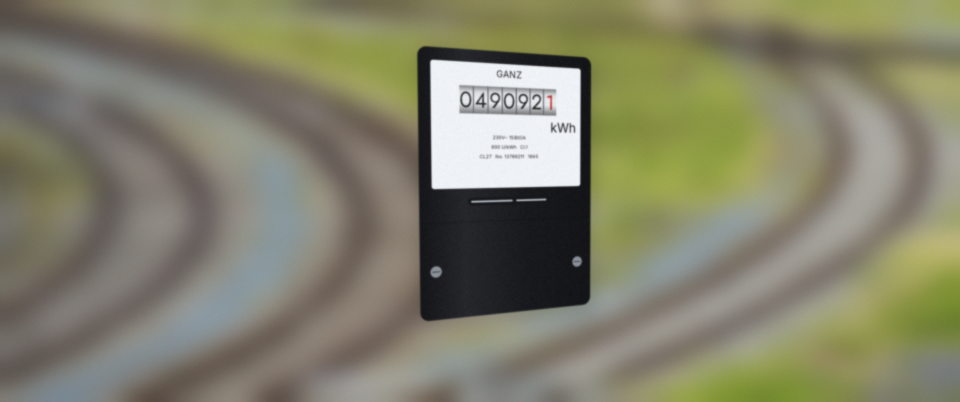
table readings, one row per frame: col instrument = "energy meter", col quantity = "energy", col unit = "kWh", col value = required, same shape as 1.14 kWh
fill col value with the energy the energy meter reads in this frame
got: 49092.1 kWh
